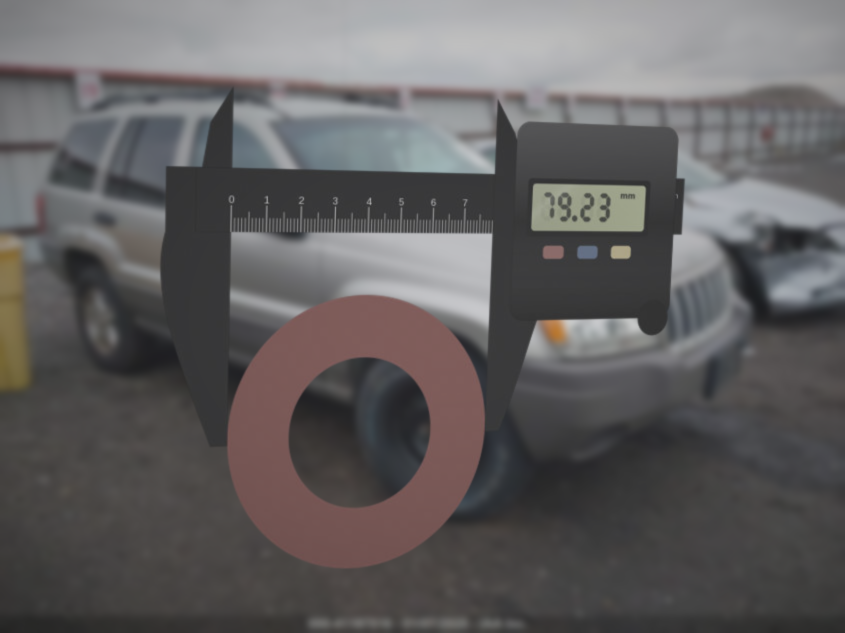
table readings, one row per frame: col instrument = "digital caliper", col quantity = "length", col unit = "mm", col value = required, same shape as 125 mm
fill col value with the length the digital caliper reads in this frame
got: 79.23 mm
